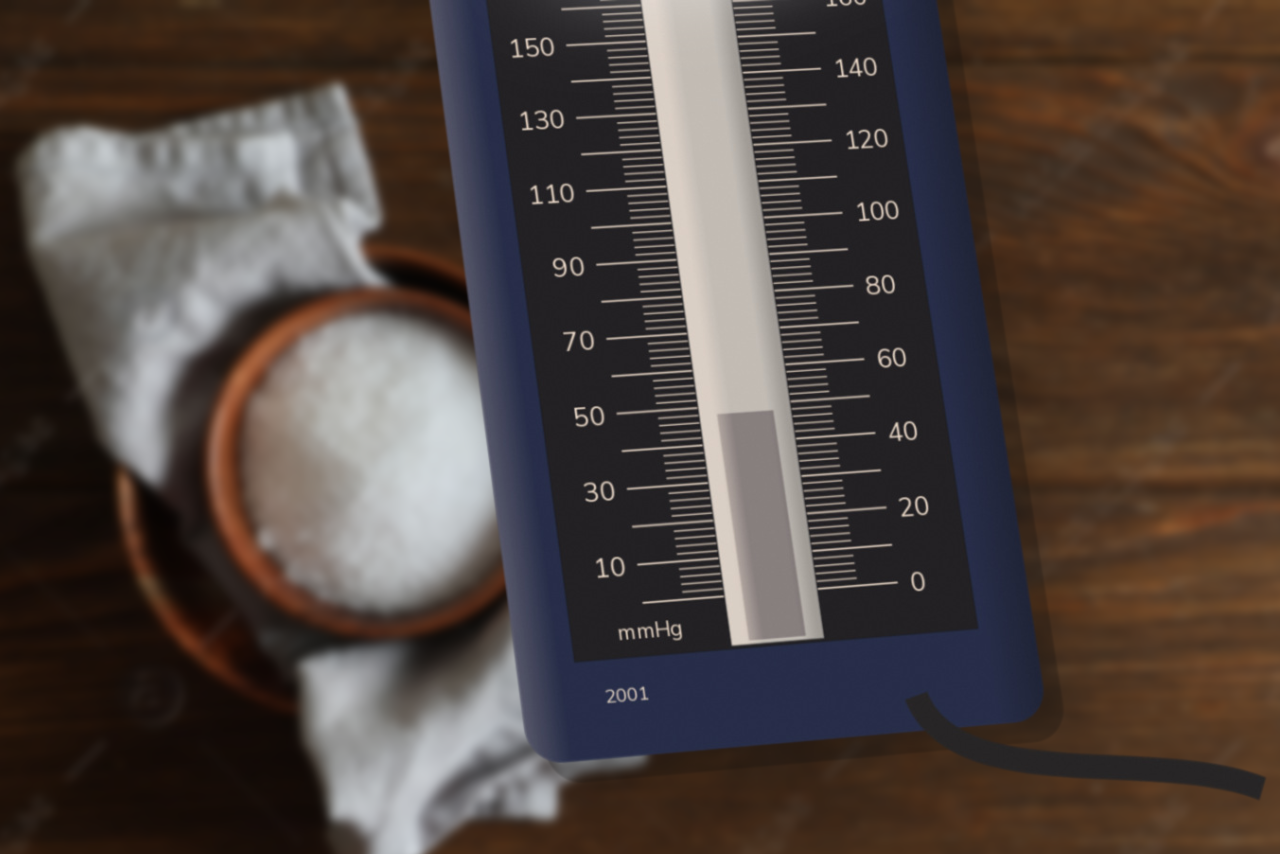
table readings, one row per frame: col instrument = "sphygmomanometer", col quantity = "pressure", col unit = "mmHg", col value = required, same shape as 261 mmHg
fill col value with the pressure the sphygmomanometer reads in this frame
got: 48 mmHg
